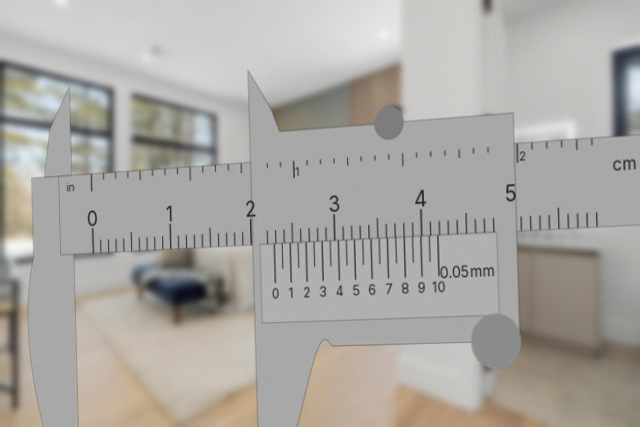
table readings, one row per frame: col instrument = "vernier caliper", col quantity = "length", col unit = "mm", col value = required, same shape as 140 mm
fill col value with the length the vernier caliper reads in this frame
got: 22.8 mm
